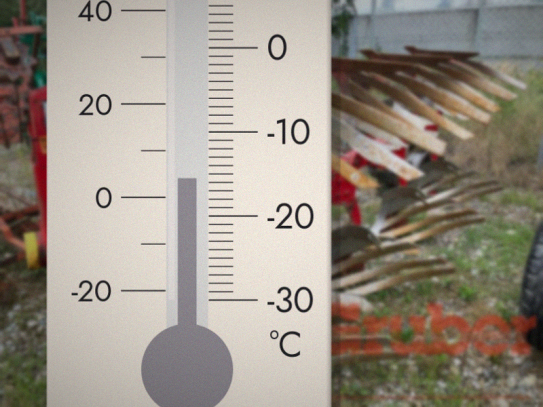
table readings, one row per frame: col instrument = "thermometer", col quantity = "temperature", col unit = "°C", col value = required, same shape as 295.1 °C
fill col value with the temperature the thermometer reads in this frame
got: -15.5 °C
